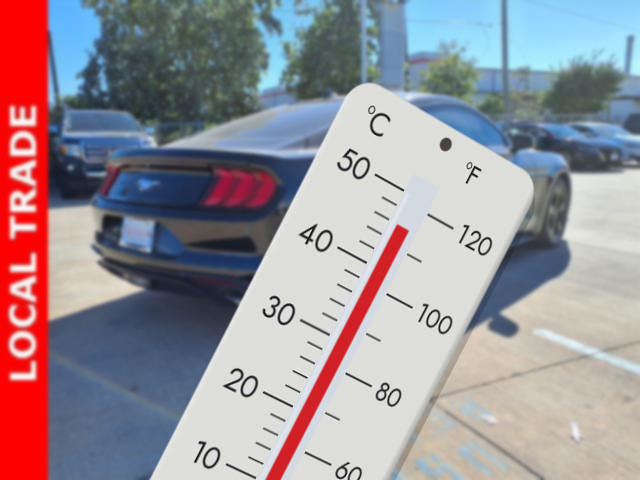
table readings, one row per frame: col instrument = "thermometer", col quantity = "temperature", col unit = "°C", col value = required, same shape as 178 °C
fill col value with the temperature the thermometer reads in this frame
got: 46 °C
